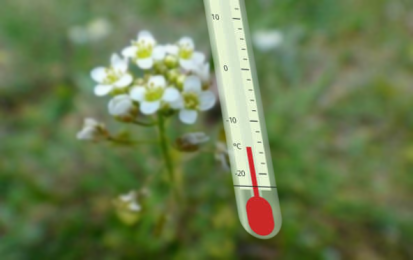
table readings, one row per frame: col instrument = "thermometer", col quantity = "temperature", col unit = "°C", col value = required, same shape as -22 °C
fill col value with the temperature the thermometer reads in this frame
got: -15 °C
